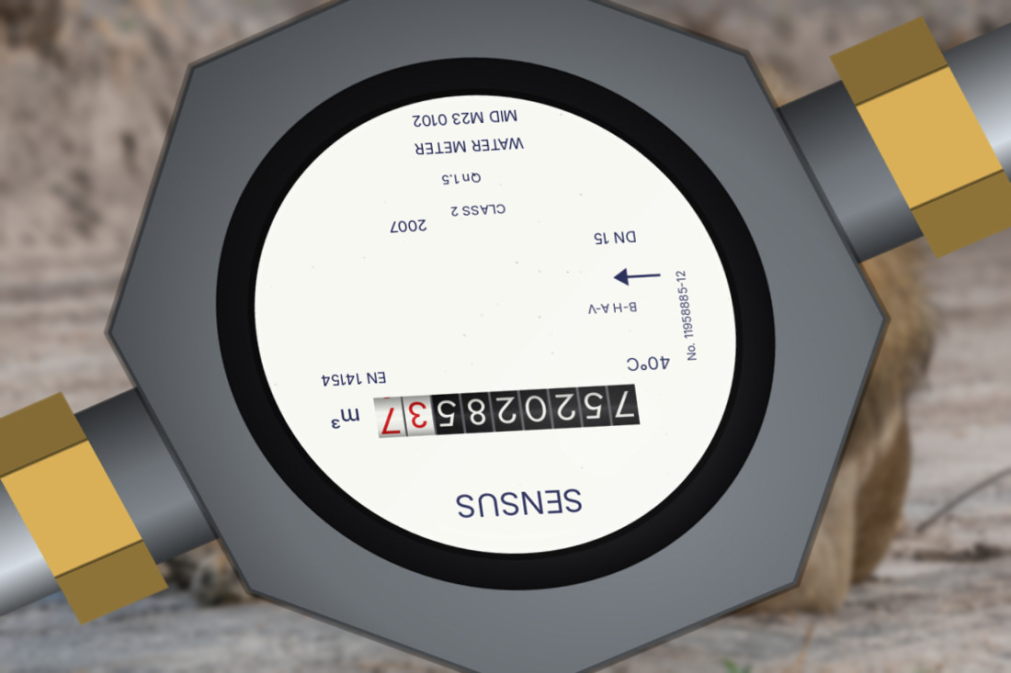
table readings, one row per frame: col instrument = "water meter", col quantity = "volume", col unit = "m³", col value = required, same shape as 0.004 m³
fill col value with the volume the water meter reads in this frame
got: 7520285.37 m³
